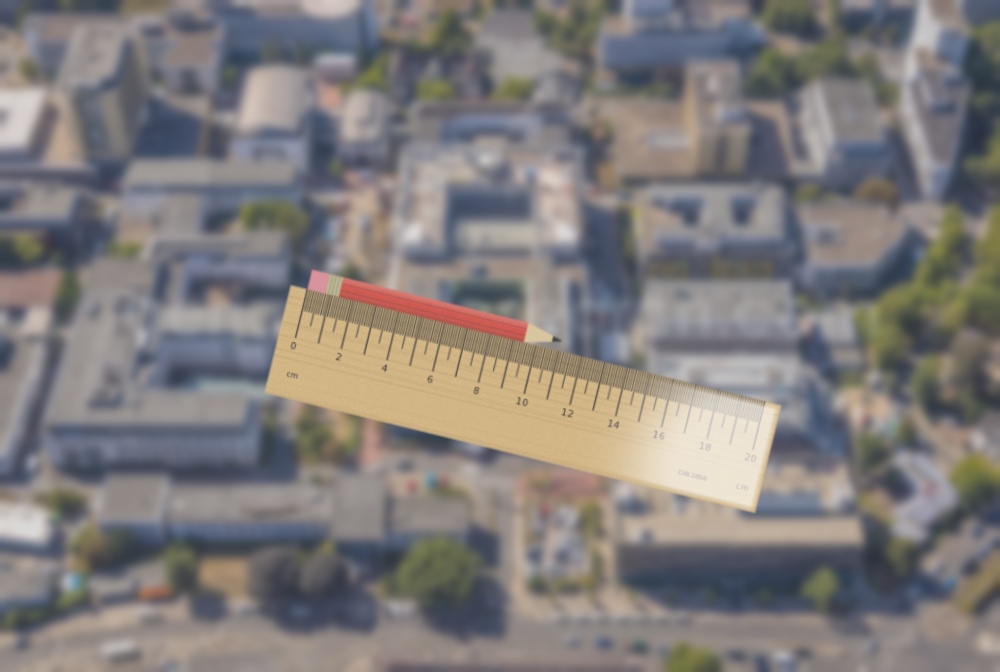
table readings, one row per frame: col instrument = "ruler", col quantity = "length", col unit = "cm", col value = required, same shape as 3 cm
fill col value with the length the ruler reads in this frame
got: 11 cm
